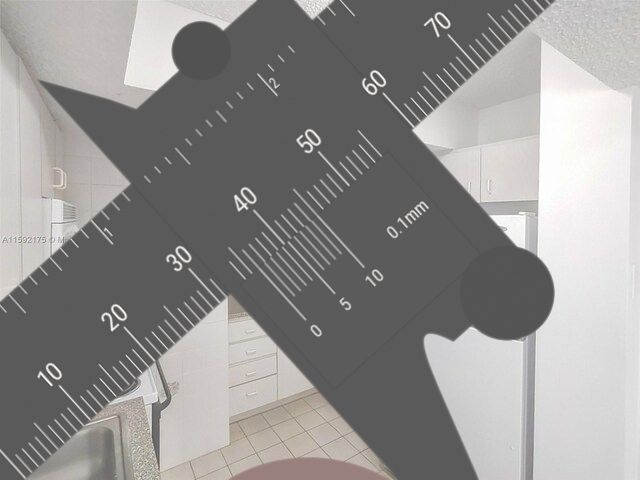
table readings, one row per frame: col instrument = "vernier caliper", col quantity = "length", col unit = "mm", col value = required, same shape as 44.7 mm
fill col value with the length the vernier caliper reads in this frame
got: 36.0 mm
